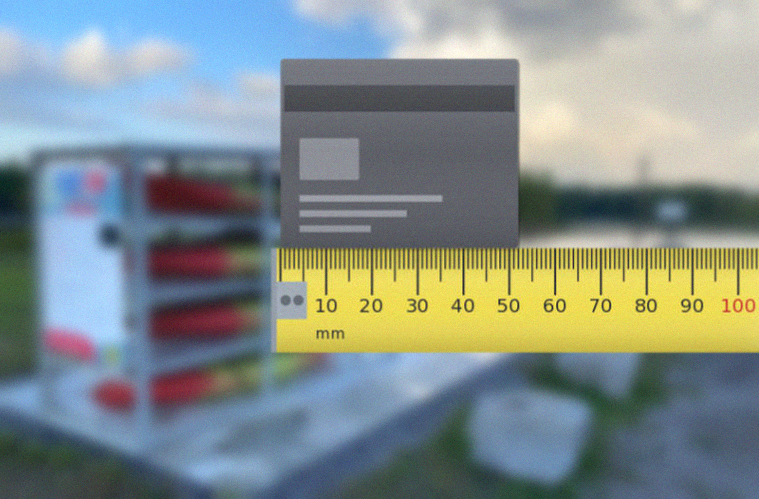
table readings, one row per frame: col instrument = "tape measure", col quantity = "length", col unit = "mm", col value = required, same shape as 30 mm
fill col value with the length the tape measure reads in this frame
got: 52 mm
